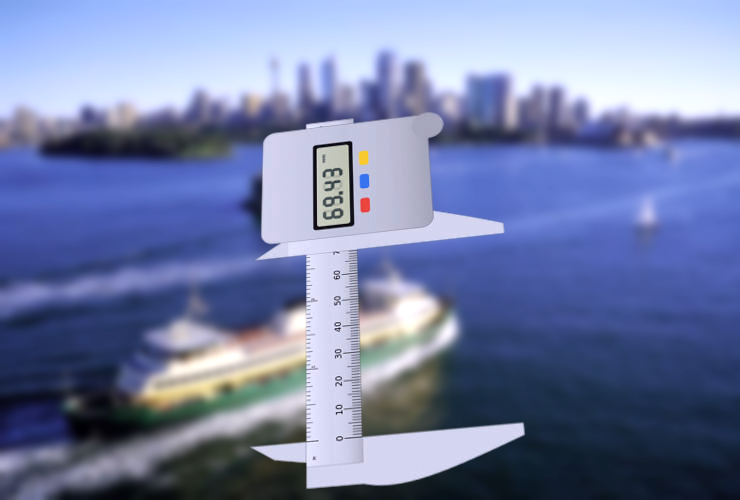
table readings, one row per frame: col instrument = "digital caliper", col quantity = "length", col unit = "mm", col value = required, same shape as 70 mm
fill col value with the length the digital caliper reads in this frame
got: 69.43 mm
